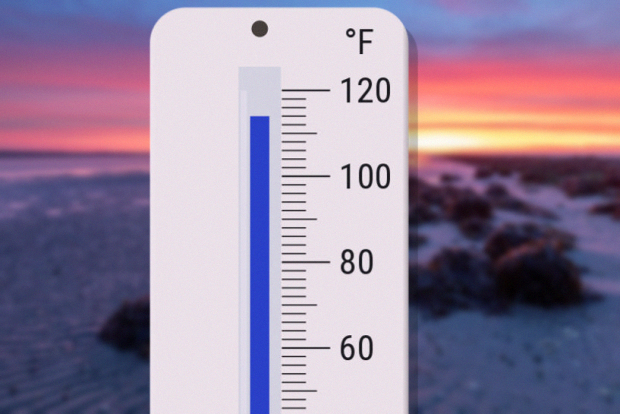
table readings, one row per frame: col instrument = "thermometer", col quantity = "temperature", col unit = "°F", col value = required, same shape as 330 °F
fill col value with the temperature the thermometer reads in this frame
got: 114 °F
